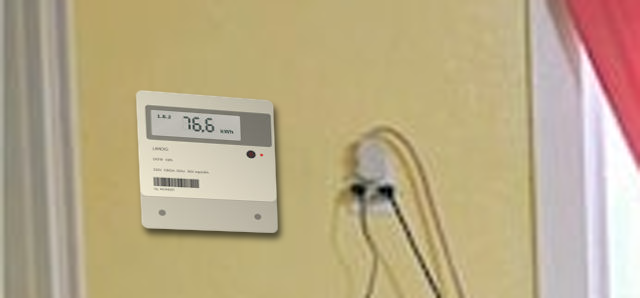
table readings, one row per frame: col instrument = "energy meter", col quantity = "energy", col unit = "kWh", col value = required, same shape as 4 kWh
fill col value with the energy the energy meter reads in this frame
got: 76.6 kWh
